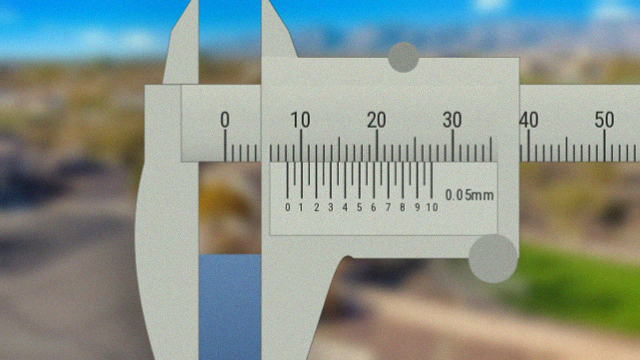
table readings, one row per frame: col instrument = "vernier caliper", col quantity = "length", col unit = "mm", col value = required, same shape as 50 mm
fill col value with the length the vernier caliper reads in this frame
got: 8.2 mm
